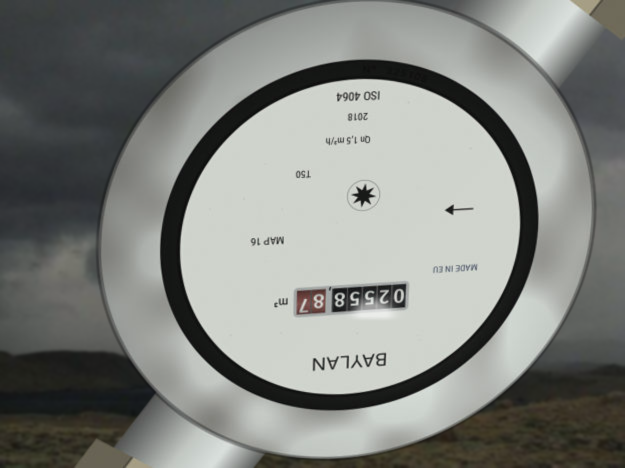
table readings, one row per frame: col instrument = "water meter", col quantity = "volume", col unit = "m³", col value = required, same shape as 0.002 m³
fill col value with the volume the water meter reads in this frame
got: 2558.87 m³
